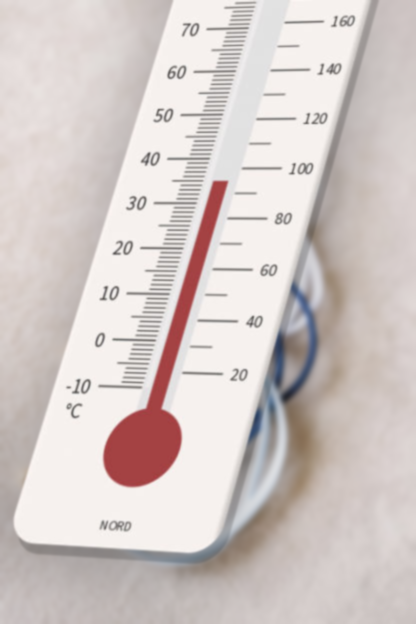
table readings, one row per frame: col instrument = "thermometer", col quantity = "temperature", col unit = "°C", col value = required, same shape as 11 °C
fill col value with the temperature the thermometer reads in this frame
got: 35 °C
